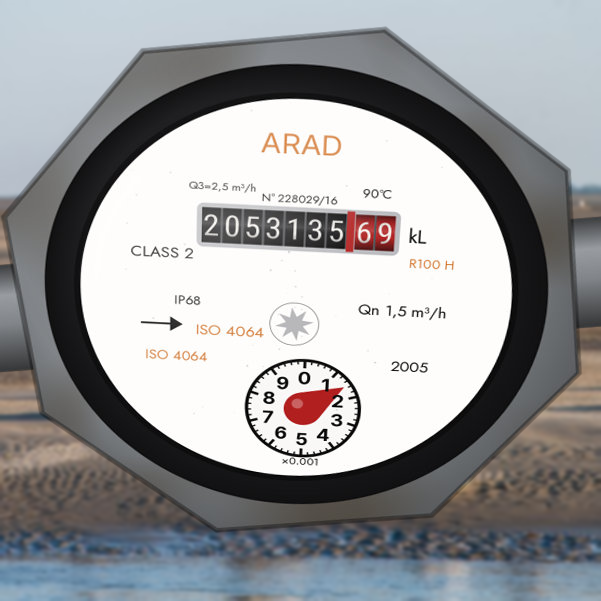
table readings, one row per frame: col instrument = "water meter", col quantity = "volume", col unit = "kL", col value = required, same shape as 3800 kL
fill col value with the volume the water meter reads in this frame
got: 2053135.691 kL
